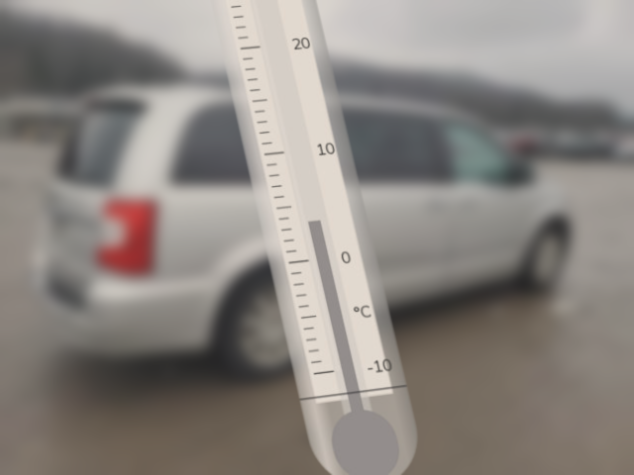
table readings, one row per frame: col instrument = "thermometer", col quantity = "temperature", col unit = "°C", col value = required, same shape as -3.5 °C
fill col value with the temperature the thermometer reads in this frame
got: 3.5 °C
